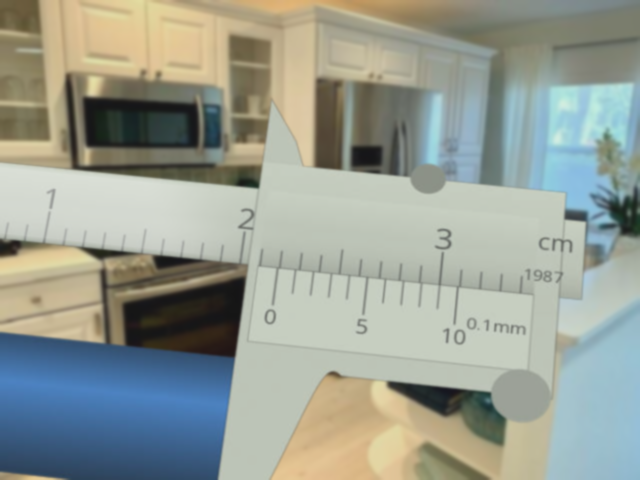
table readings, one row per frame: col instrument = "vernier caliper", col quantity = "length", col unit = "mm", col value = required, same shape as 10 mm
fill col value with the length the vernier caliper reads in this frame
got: 21.9 mm
